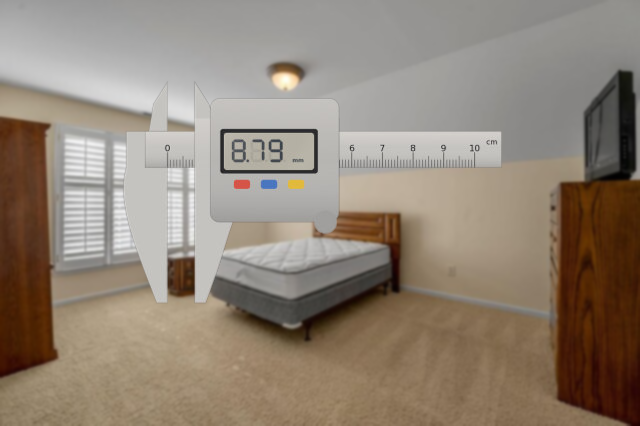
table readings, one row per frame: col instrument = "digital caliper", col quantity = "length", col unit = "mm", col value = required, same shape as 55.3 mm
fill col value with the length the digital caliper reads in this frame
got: 8.79 mm
